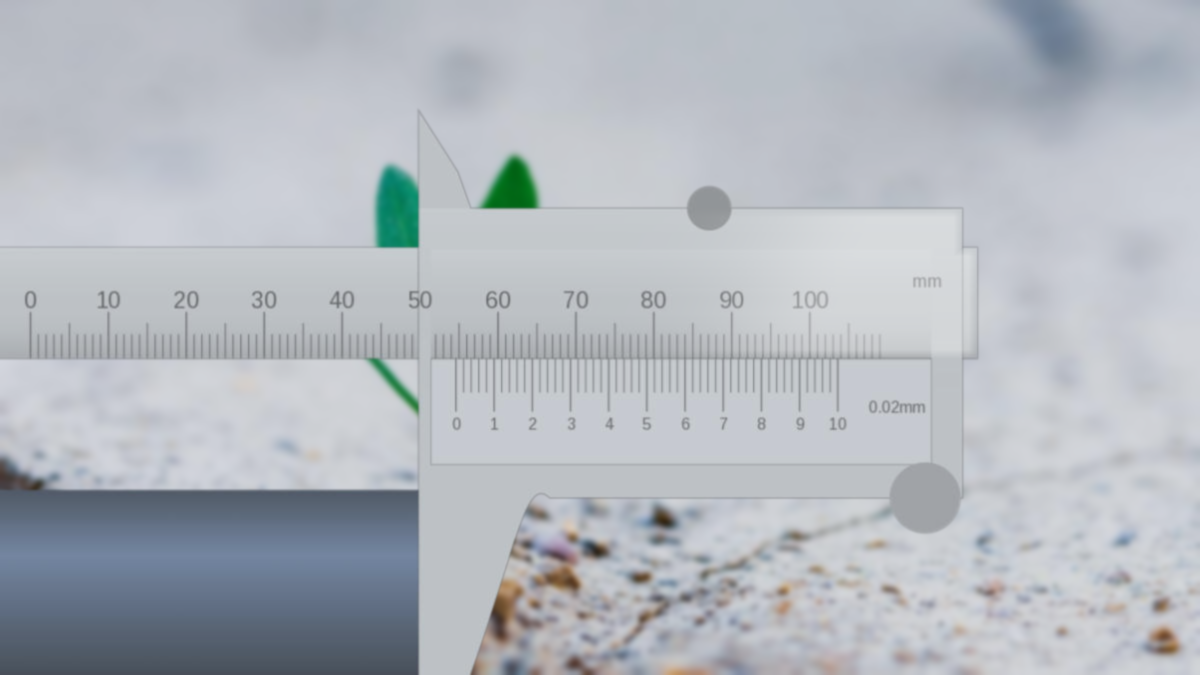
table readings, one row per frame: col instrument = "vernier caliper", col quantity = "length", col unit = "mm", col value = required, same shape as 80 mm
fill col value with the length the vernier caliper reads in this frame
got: 54.6 mm
